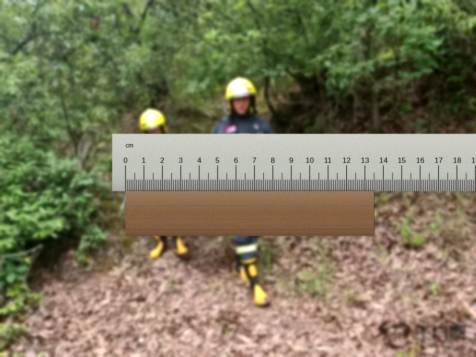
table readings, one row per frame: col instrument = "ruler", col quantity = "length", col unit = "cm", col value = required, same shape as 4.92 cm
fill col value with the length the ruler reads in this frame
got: 13.5 cm
